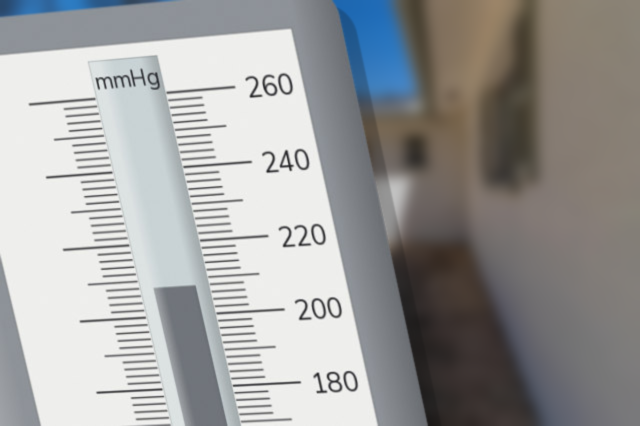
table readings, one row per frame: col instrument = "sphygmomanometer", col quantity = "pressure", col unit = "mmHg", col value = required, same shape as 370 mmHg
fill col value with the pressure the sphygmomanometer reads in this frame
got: 208 mmHg
